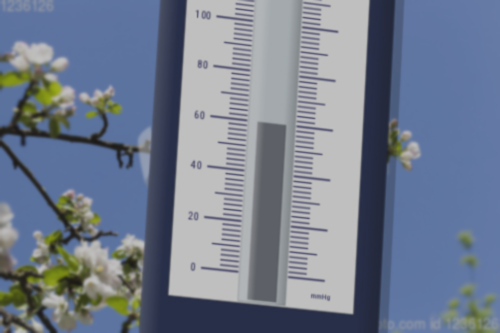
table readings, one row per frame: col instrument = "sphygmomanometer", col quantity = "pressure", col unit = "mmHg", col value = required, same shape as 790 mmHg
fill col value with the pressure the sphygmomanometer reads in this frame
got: 60 mmHg
